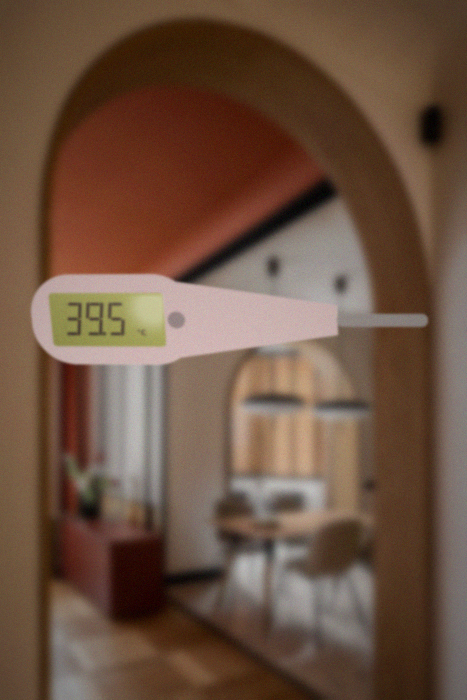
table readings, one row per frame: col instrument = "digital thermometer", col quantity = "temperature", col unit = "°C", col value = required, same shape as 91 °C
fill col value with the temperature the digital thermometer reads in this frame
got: 39.5 °C
